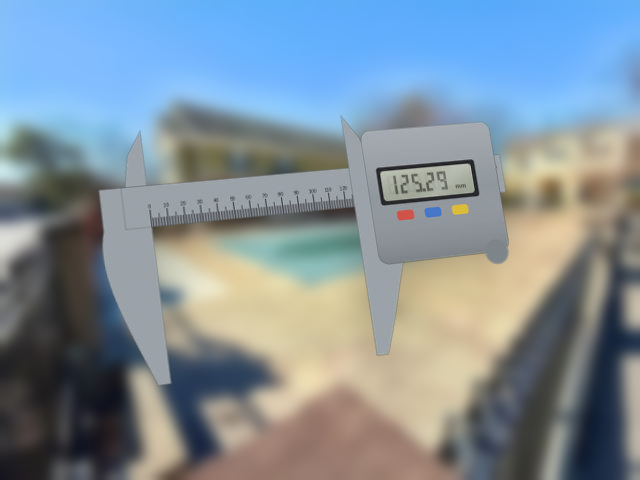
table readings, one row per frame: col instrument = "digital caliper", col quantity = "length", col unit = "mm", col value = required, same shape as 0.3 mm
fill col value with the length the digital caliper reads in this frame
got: 125.29 mm
